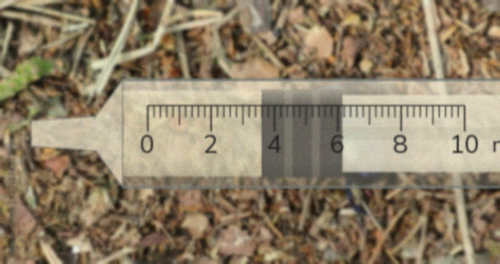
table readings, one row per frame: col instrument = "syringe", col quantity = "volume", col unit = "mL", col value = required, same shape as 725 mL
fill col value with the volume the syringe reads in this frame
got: 3.6 mL
